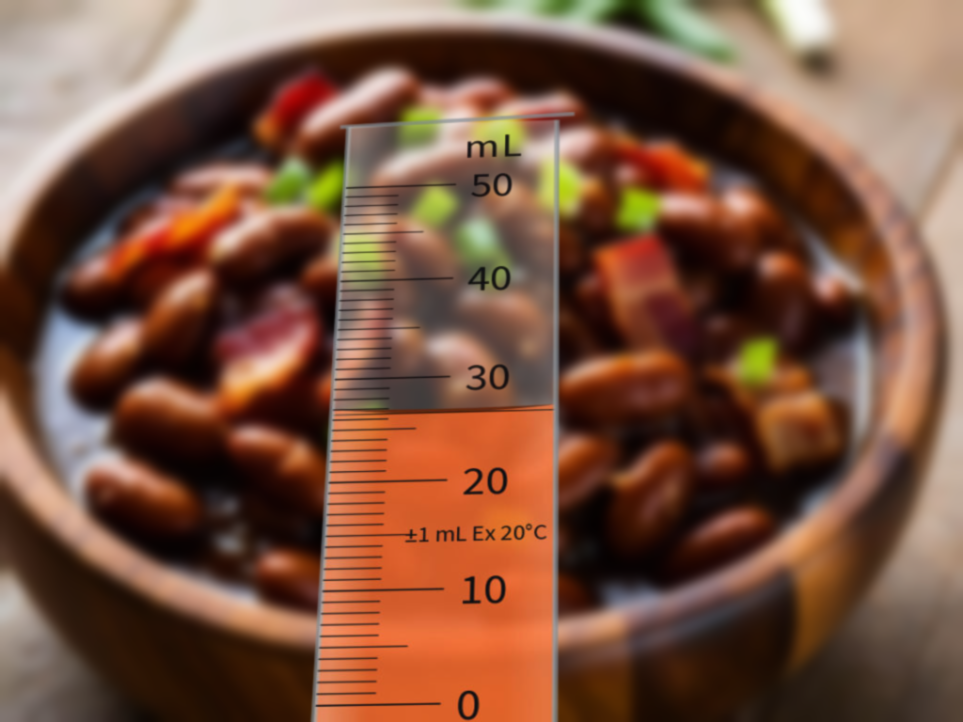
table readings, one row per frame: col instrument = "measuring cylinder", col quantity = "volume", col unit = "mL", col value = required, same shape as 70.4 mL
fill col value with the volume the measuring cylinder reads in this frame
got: 26.5 mL
